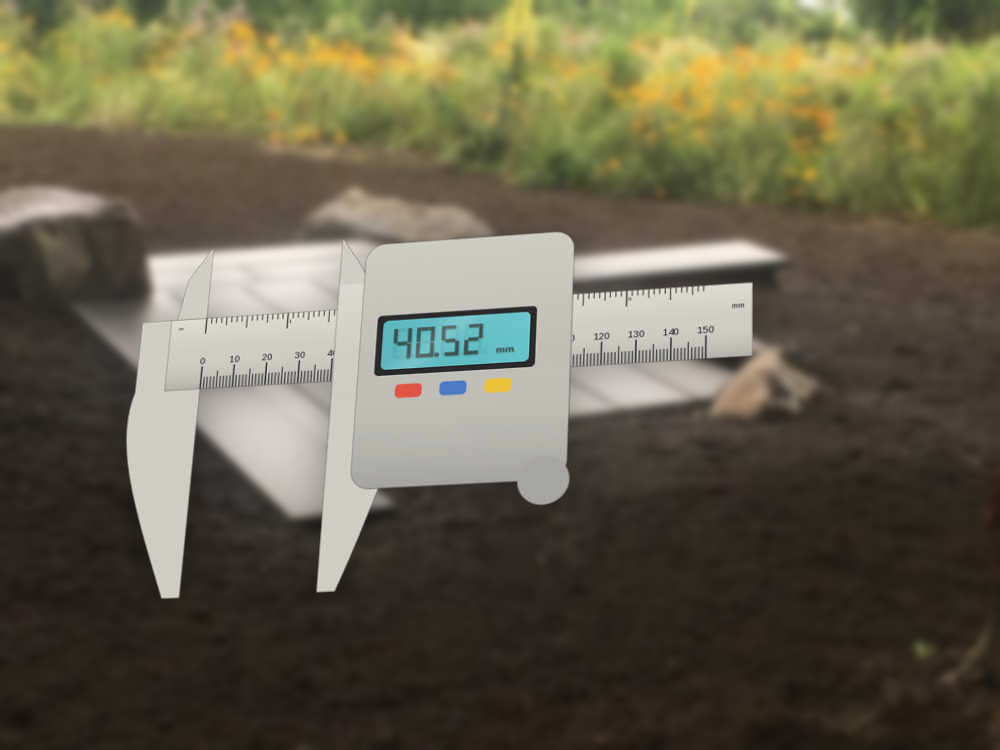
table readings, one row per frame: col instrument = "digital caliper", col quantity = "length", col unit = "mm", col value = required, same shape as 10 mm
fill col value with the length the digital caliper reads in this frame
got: 40.52 mm
